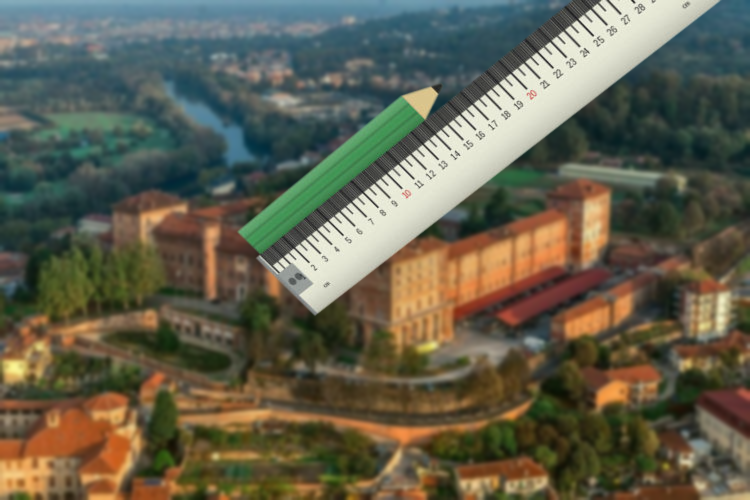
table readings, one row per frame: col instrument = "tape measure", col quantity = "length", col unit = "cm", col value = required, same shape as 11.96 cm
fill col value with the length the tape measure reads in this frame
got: 16.5 cm
